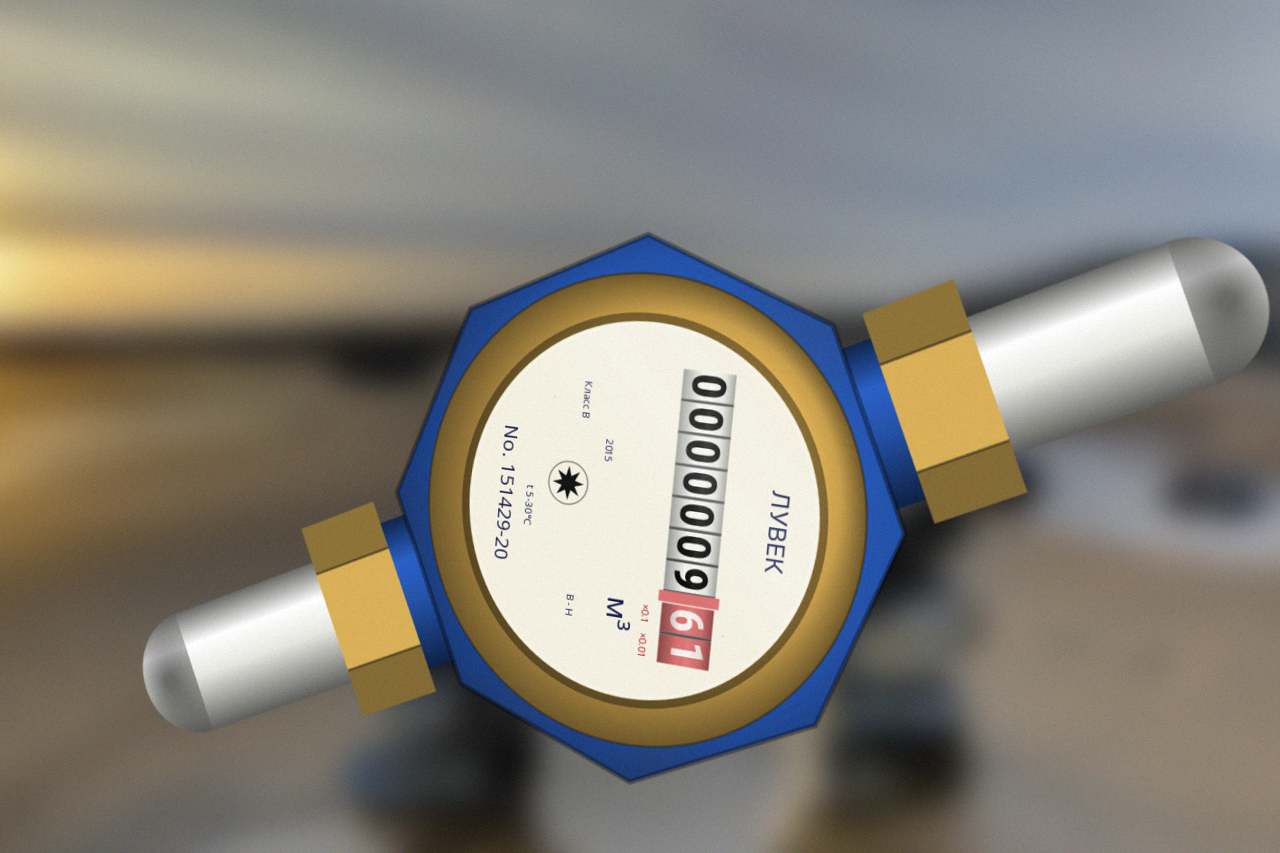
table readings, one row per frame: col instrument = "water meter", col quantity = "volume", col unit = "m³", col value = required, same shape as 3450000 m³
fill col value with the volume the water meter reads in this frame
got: 9.61 m³
